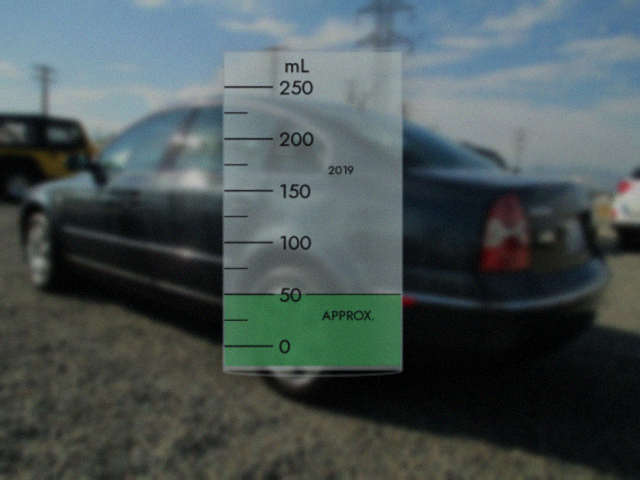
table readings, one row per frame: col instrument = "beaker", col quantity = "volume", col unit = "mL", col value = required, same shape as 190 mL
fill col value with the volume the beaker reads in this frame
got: 50 mL
